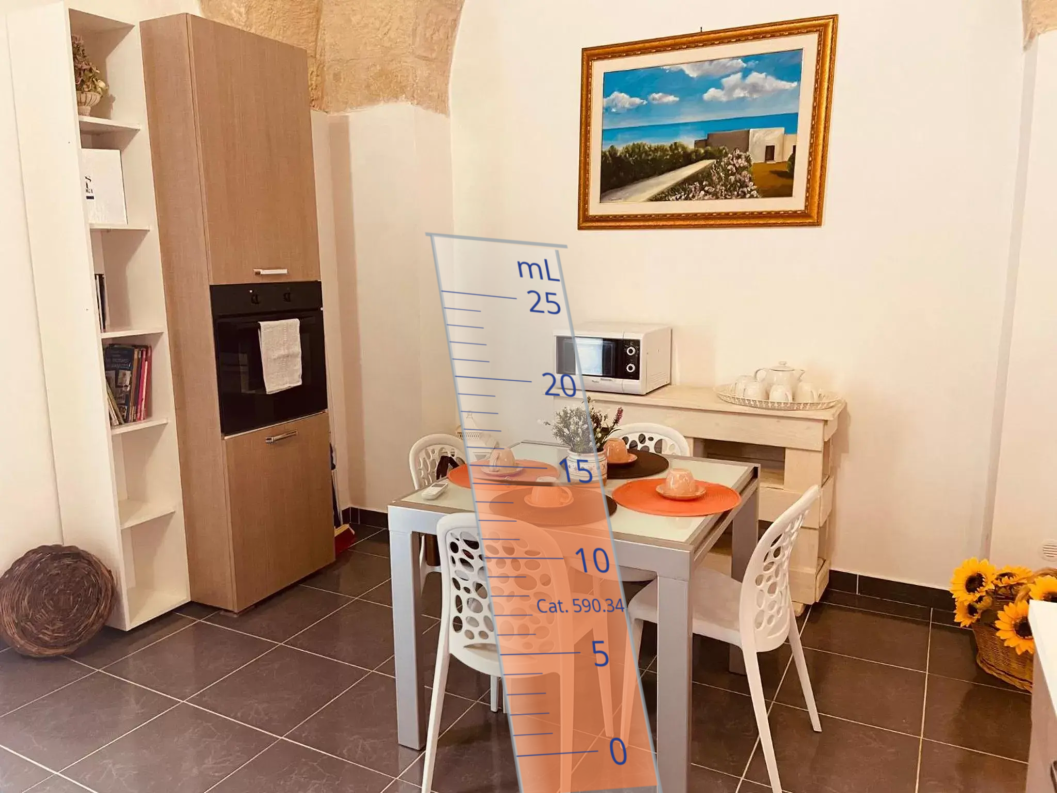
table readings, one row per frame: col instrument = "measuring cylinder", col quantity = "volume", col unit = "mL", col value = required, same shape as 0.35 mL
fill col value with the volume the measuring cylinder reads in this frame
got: 14 mL
